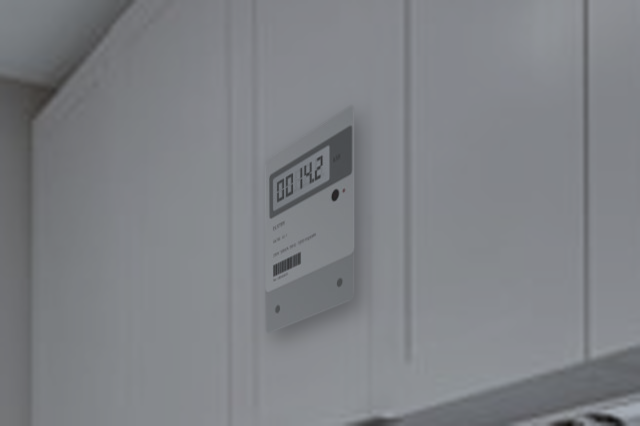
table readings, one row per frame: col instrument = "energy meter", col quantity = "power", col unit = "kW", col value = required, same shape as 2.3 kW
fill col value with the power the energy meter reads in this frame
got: 14.2 kW
